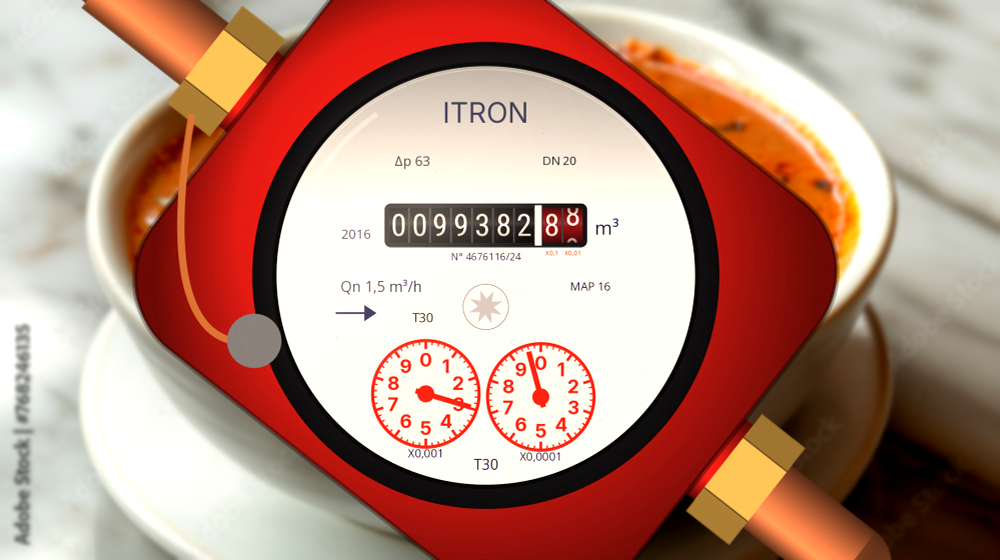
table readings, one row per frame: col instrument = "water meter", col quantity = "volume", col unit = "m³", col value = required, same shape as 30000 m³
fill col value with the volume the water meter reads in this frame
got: 99382.8829 m³
